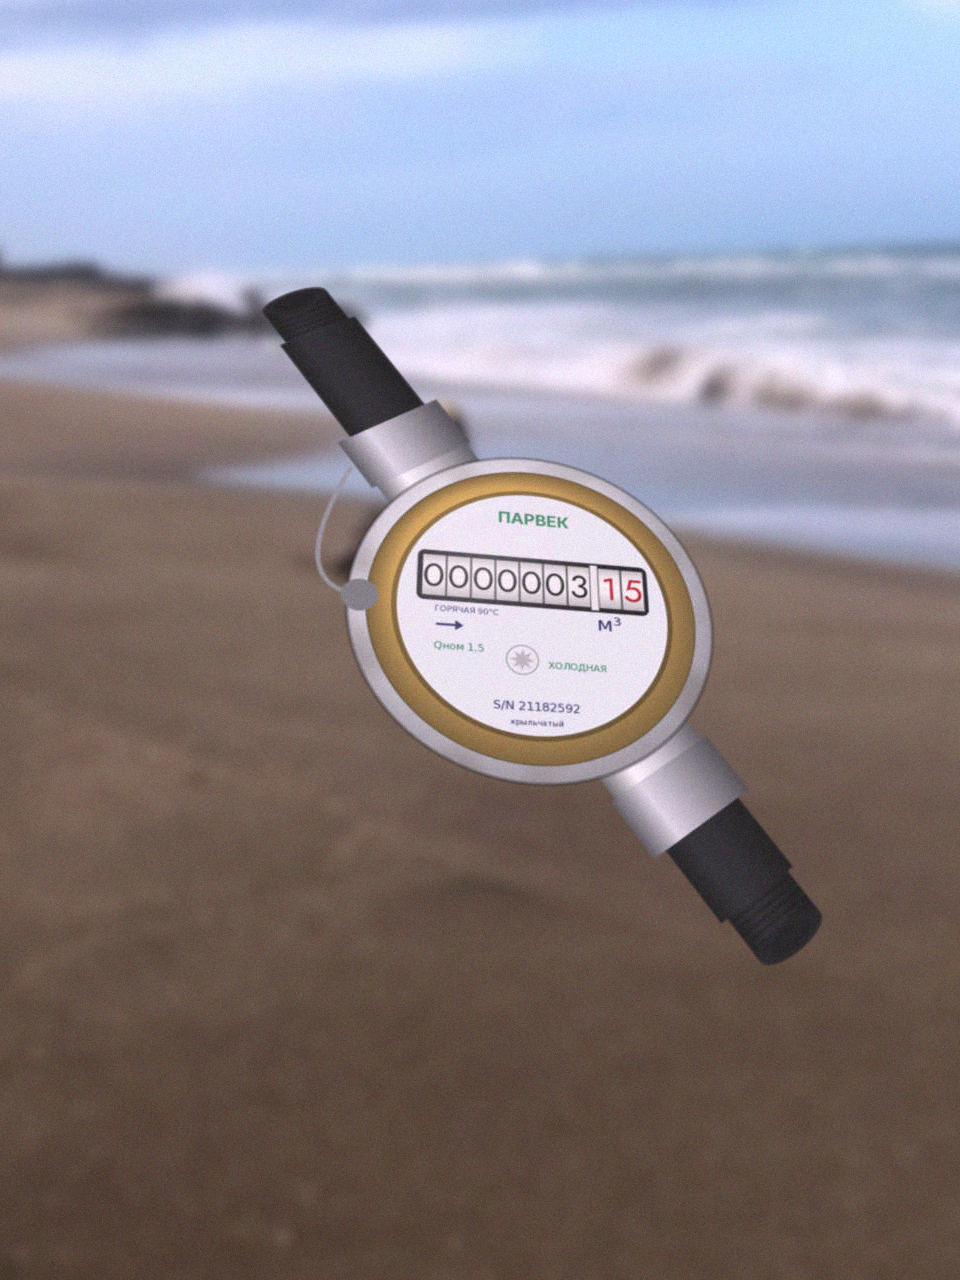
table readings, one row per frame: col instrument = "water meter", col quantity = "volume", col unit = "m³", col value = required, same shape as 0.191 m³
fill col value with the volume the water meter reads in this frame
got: 3.15 m³
